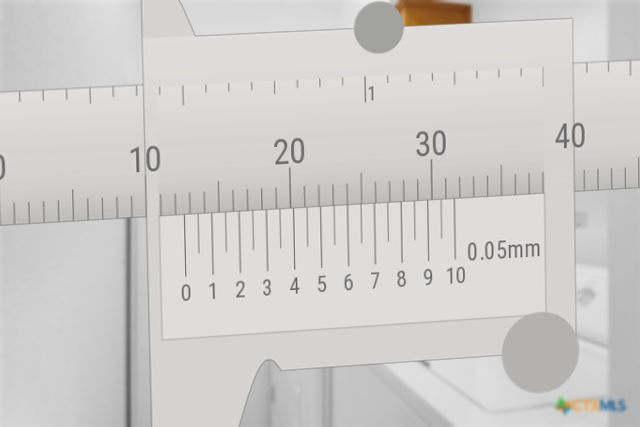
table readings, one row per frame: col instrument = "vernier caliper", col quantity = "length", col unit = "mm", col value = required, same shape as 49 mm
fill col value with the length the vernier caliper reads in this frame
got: 12.6 mm
